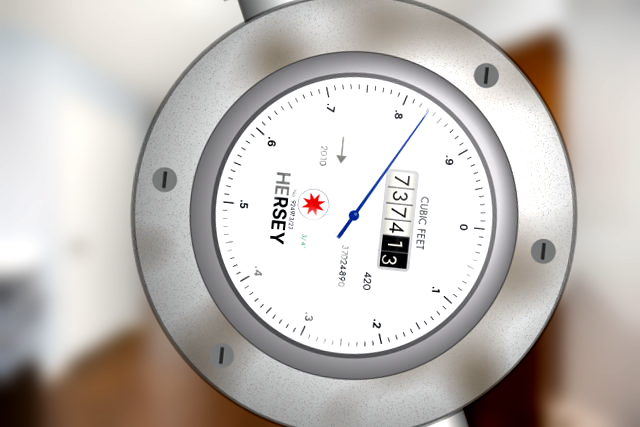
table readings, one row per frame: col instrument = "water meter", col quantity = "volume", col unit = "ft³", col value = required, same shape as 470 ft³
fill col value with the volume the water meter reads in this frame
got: 737412.83 ft³
